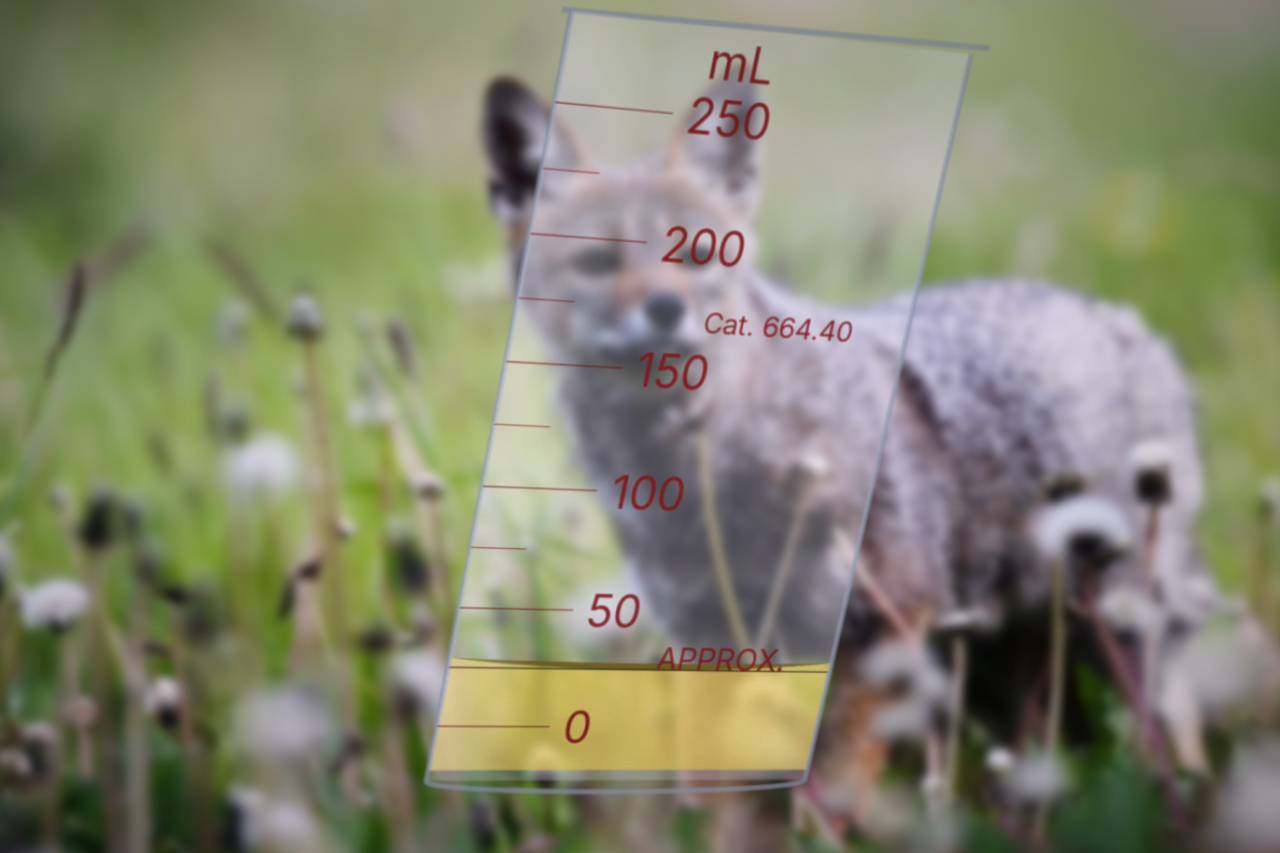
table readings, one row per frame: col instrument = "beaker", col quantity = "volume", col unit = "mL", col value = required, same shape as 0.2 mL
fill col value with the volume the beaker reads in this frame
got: 25 mL
